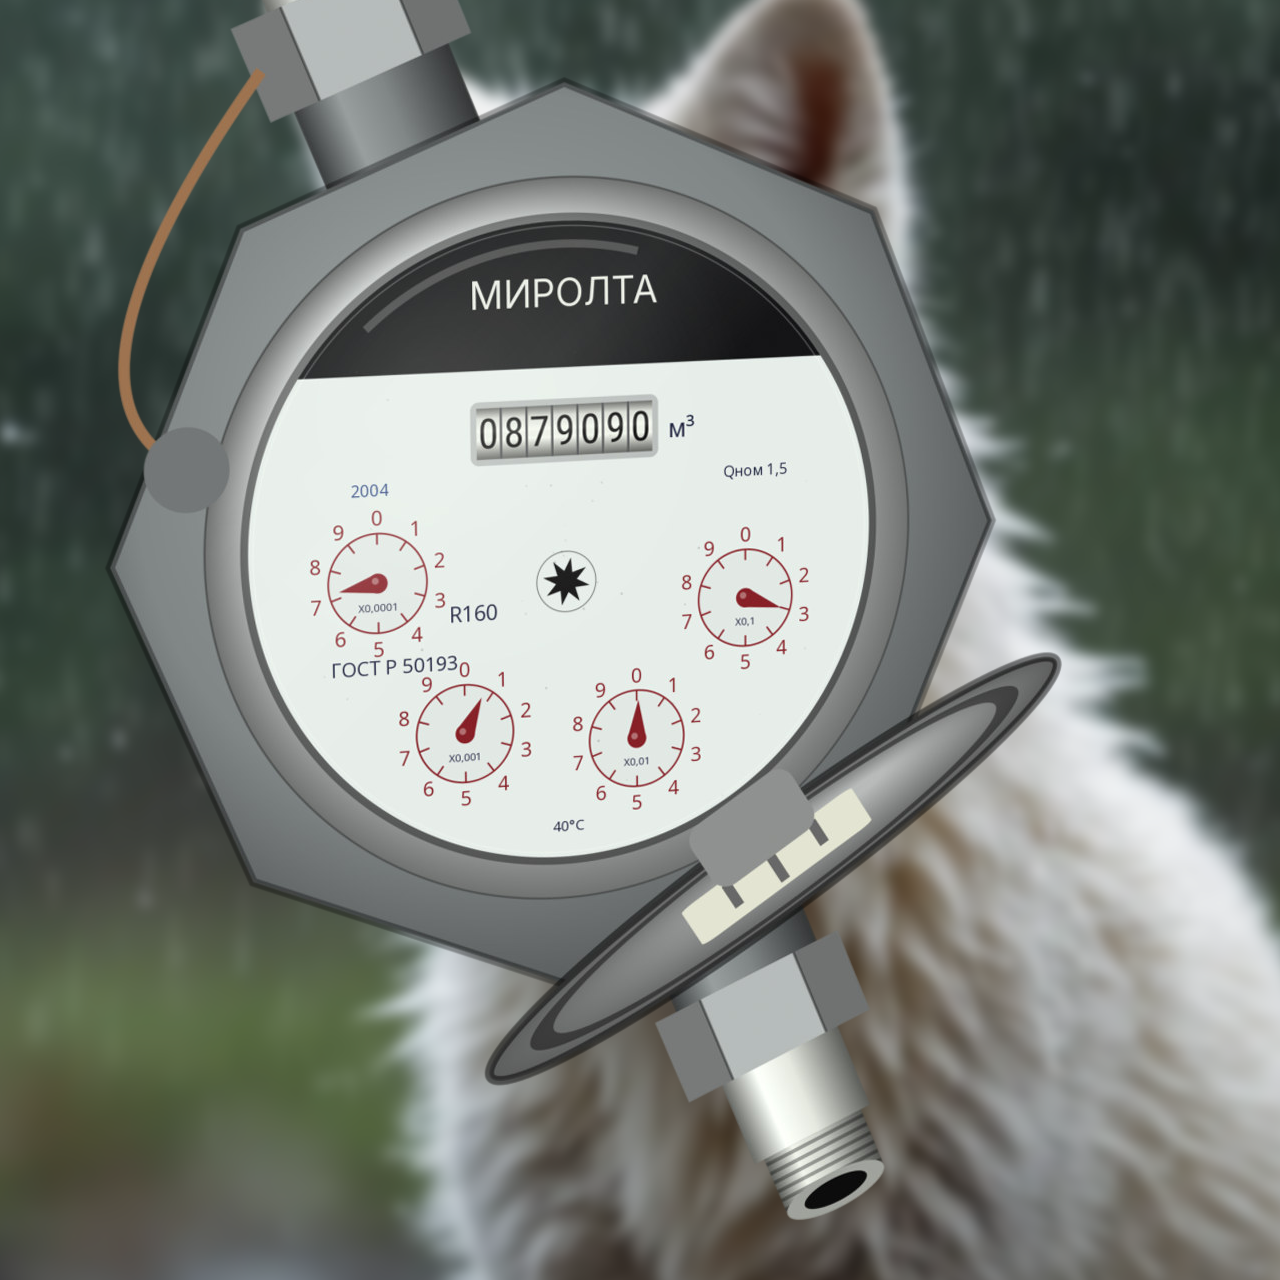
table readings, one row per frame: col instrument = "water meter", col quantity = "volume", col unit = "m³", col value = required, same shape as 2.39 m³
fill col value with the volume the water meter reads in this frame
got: 879090.3007 m³
